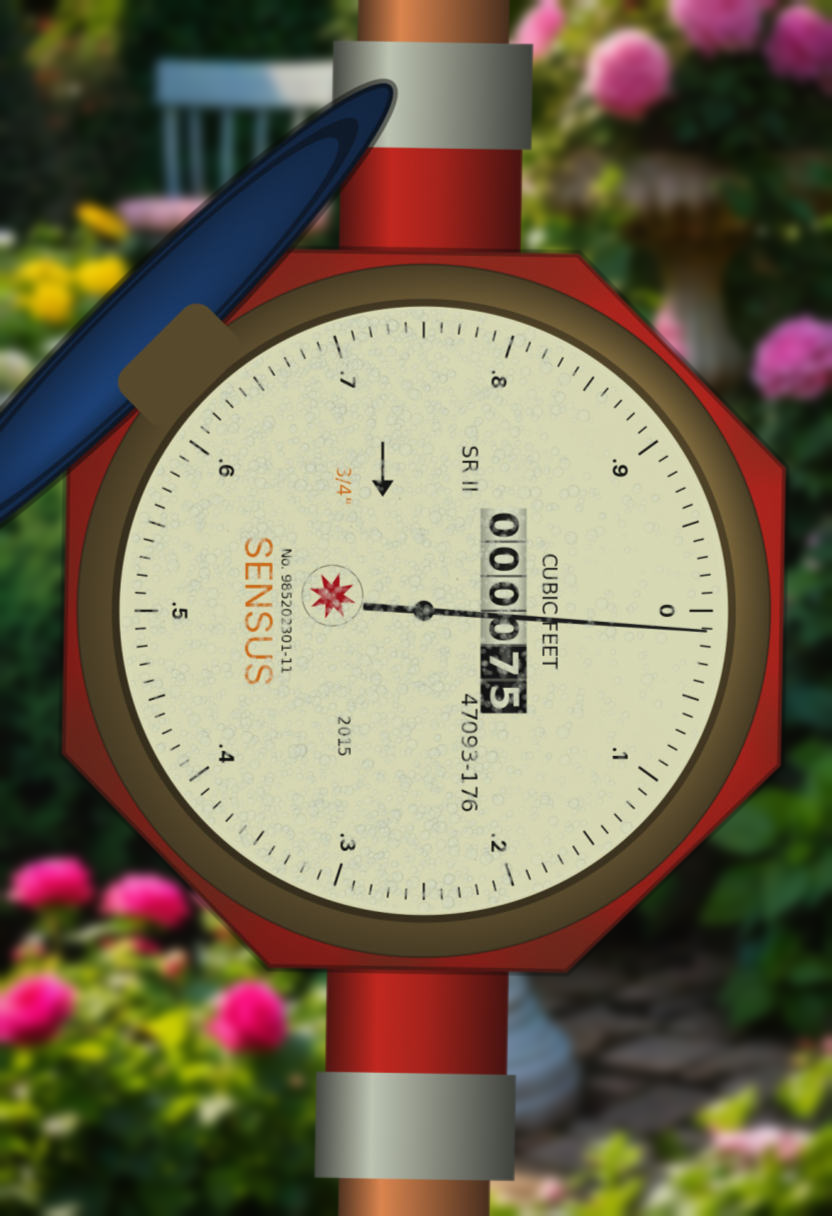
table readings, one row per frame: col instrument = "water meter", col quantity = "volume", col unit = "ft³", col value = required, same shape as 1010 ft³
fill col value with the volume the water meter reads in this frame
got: 75.01 ft³
